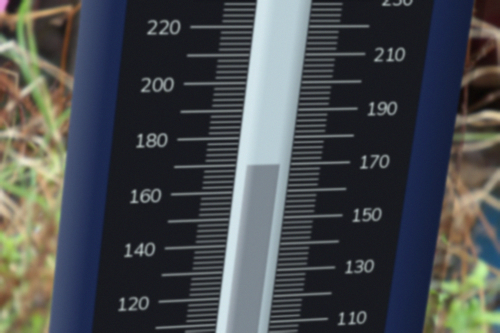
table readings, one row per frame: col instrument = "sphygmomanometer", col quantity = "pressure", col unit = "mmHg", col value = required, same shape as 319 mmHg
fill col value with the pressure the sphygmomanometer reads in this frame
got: 170 mmHg
